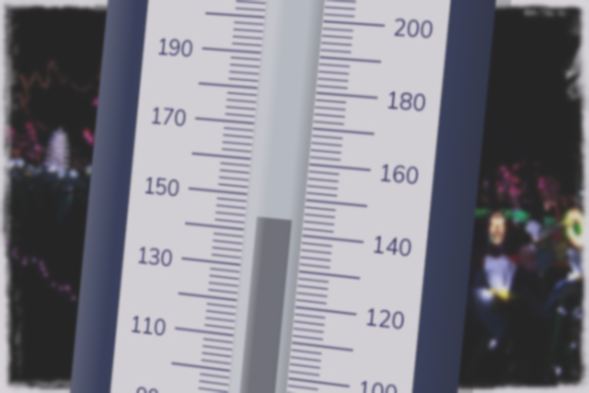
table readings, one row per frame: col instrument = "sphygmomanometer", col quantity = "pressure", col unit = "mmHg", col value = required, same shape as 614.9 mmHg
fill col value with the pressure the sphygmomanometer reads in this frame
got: 144 mmHg
